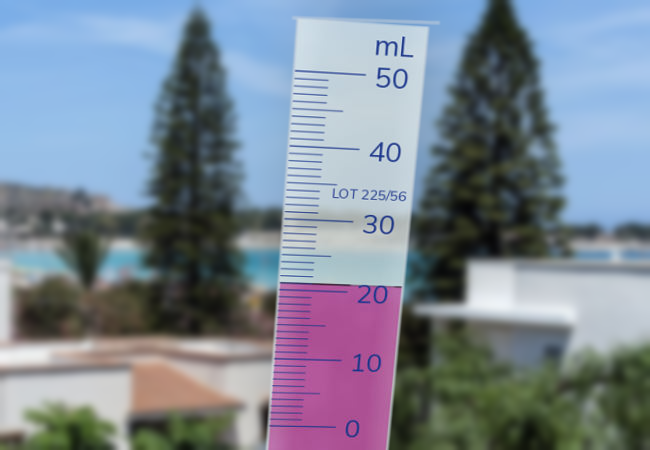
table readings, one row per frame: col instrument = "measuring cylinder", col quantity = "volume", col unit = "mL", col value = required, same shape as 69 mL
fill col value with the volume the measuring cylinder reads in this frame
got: 21 mL
